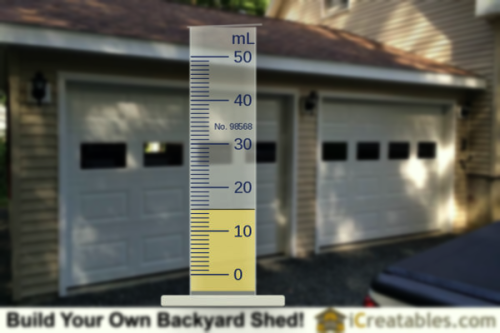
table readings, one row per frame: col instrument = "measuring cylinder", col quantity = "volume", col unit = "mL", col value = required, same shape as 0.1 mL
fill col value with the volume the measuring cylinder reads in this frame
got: 15 mL
